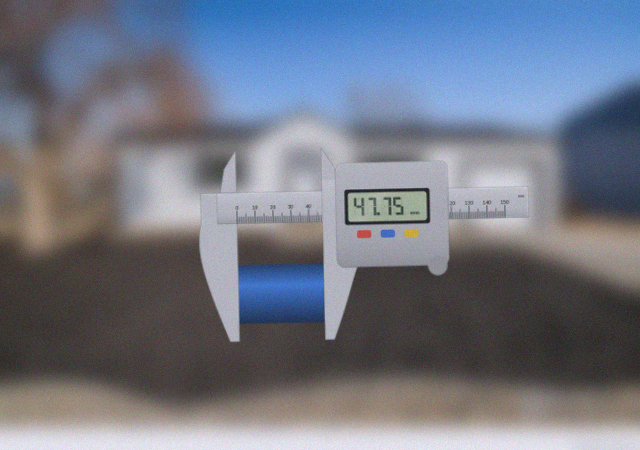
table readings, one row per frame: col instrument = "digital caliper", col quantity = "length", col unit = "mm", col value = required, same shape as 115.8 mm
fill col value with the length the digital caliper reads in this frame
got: 47.75 mm
